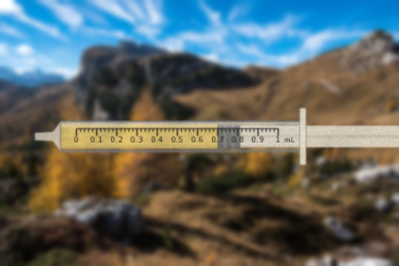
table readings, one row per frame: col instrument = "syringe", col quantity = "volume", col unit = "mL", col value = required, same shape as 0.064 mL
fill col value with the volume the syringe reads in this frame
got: 0.7 mL
